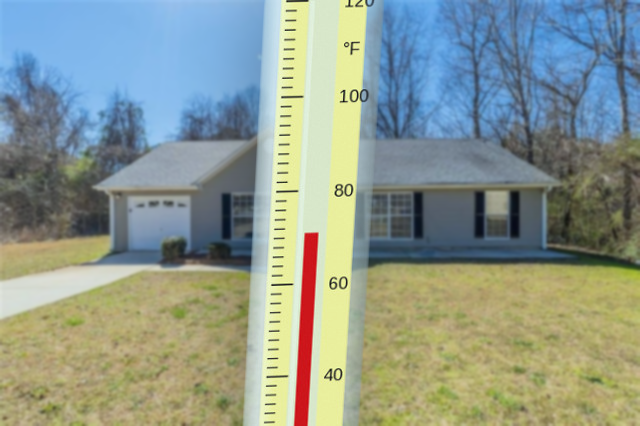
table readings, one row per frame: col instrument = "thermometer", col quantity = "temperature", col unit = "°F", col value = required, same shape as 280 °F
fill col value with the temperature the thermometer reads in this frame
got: 71 °F
